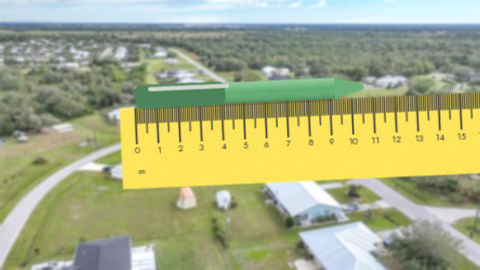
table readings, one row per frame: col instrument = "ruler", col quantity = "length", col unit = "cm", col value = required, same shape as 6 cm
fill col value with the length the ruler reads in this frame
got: 11 cm
